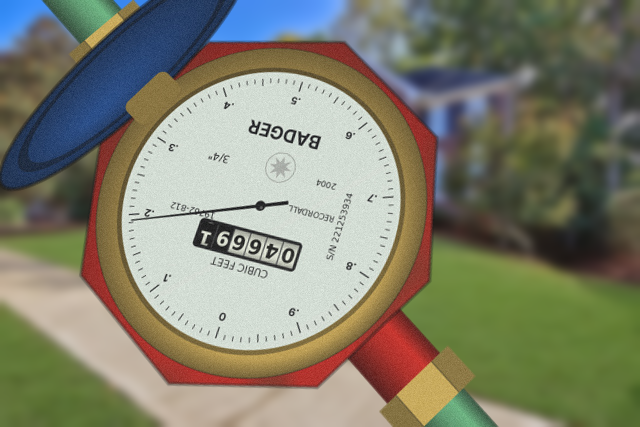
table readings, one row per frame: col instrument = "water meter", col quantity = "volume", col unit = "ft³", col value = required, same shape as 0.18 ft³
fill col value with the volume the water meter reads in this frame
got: 46691.19 ft³
